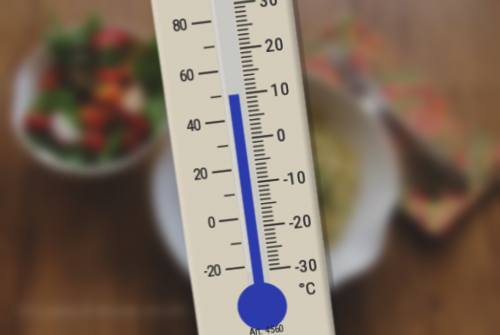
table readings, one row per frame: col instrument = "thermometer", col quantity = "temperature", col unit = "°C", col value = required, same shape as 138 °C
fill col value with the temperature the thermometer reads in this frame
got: 10 °C
